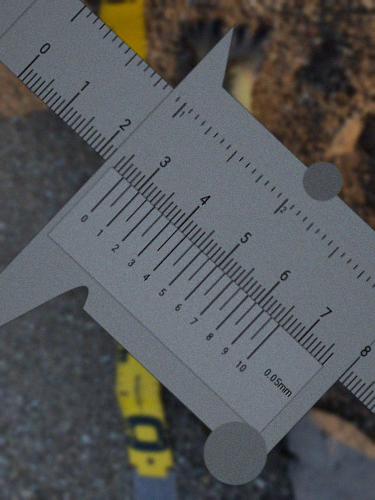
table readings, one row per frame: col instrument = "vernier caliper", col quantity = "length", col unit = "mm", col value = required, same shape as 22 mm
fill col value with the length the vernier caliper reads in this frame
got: 26.4 mm
